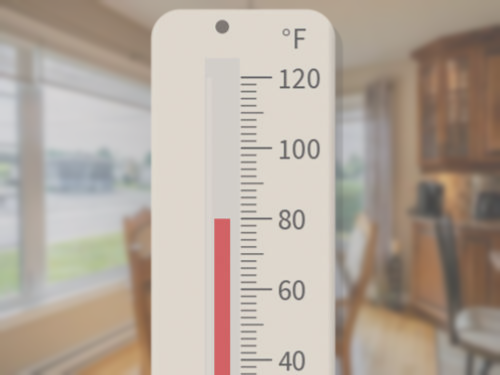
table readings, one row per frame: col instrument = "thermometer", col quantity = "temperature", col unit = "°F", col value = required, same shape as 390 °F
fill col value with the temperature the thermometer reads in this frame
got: 80 °F
